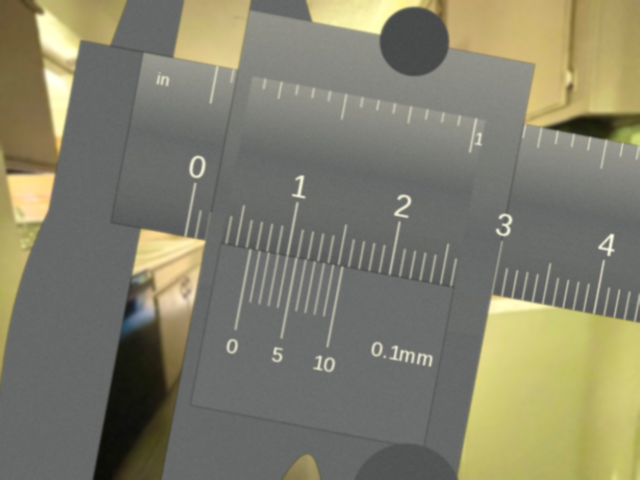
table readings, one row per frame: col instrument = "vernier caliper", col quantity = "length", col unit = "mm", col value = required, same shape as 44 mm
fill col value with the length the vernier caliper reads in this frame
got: 6.4 mm
